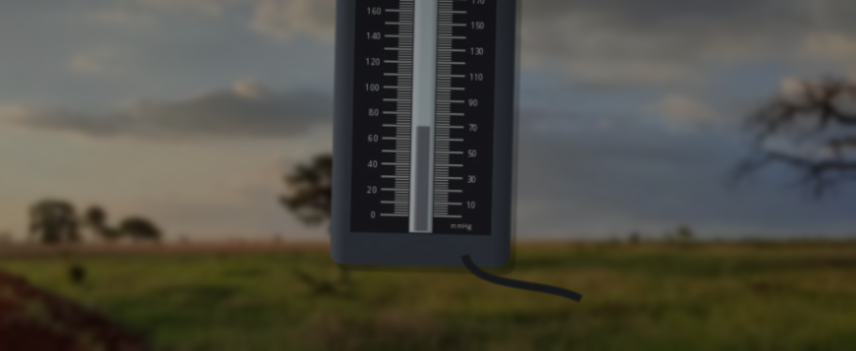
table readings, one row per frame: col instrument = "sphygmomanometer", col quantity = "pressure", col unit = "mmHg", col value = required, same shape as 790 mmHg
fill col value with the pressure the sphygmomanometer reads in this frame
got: 70 mmHg
